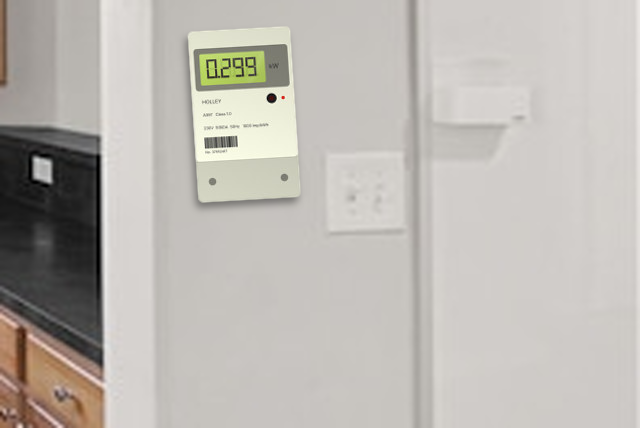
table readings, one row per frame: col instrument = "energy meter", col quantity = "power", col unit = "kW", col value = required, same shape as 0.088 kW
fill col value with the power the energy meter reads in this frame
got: 0.299 kW
